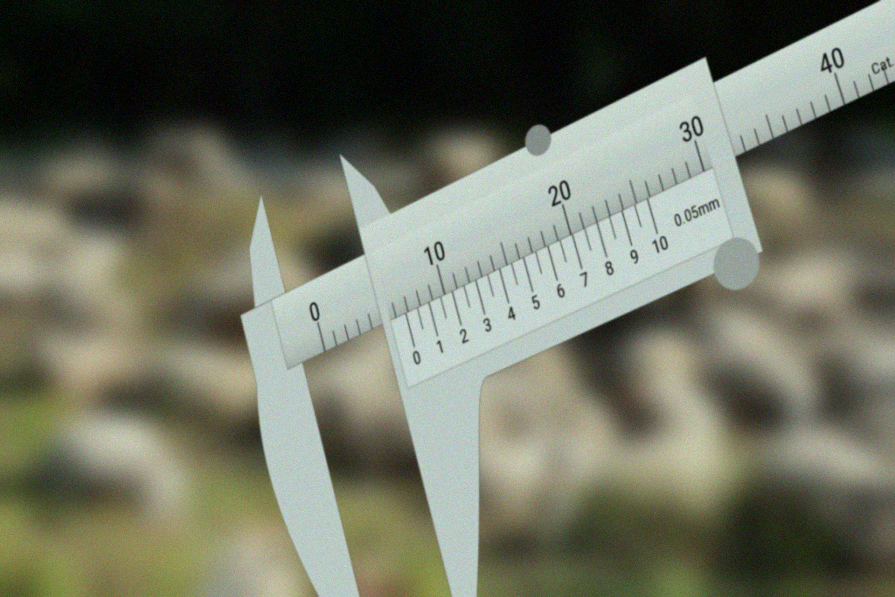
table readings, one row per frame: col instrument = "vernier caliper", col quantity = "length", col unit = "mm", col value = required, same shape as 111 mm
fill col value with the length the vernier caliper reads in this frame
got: 6.8 mm
